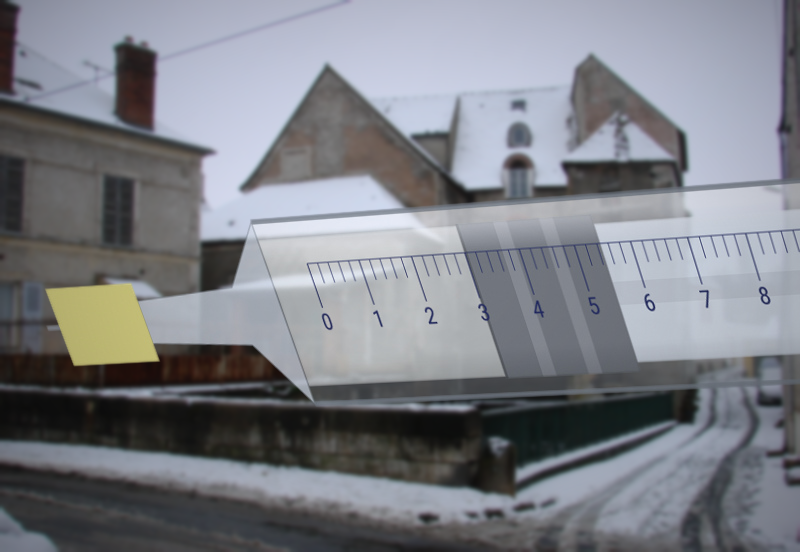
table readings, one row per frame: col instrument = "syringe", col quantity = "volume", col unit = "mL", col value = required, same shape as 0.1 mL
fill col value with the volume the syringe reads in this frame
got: 3 mL
